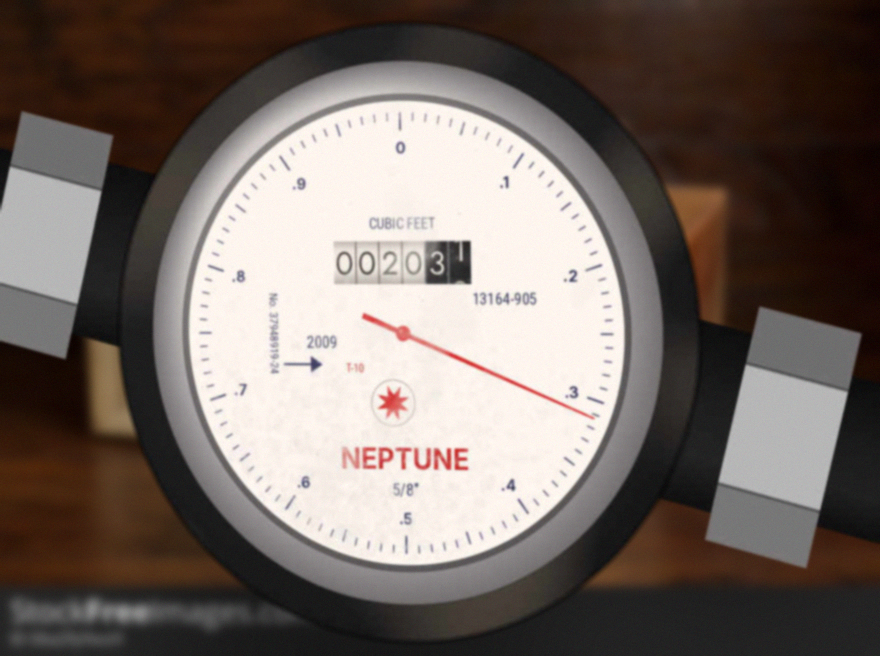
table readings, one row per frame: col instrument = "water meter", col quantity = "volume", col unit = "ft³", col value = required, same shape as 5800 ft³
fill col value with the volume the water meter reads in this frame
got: 2031.31 ft³
